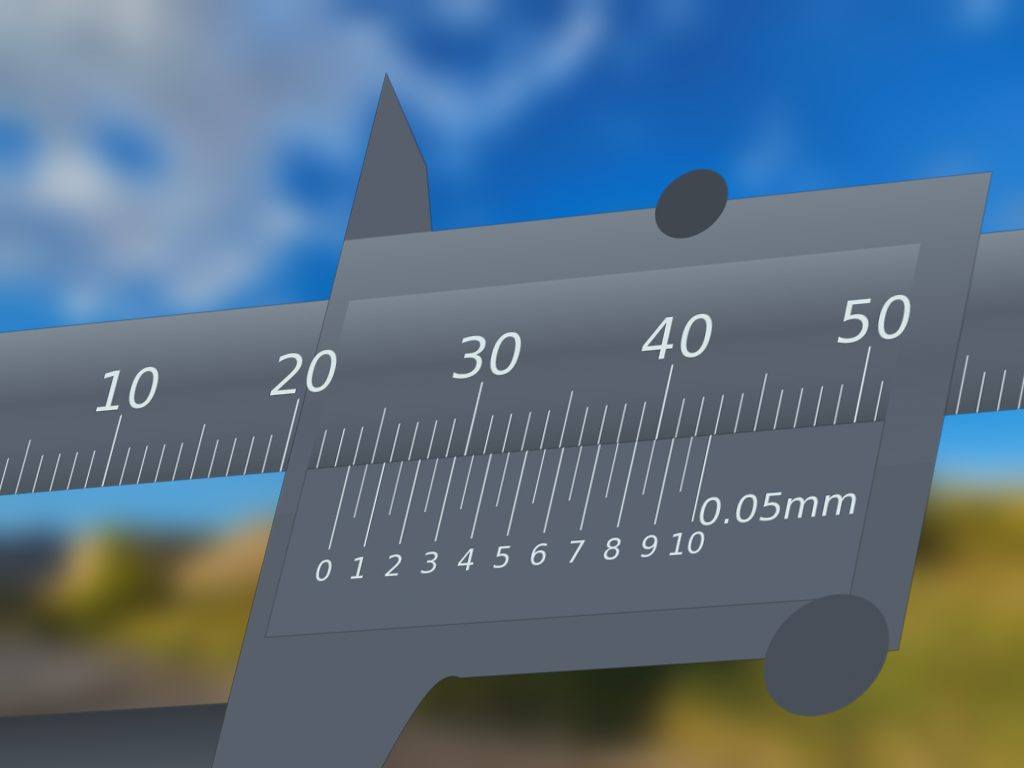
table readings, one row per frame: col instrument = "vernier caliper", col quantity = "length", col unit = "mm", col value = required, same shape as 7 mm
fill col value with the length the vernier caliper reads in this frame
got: 23.8 mm
